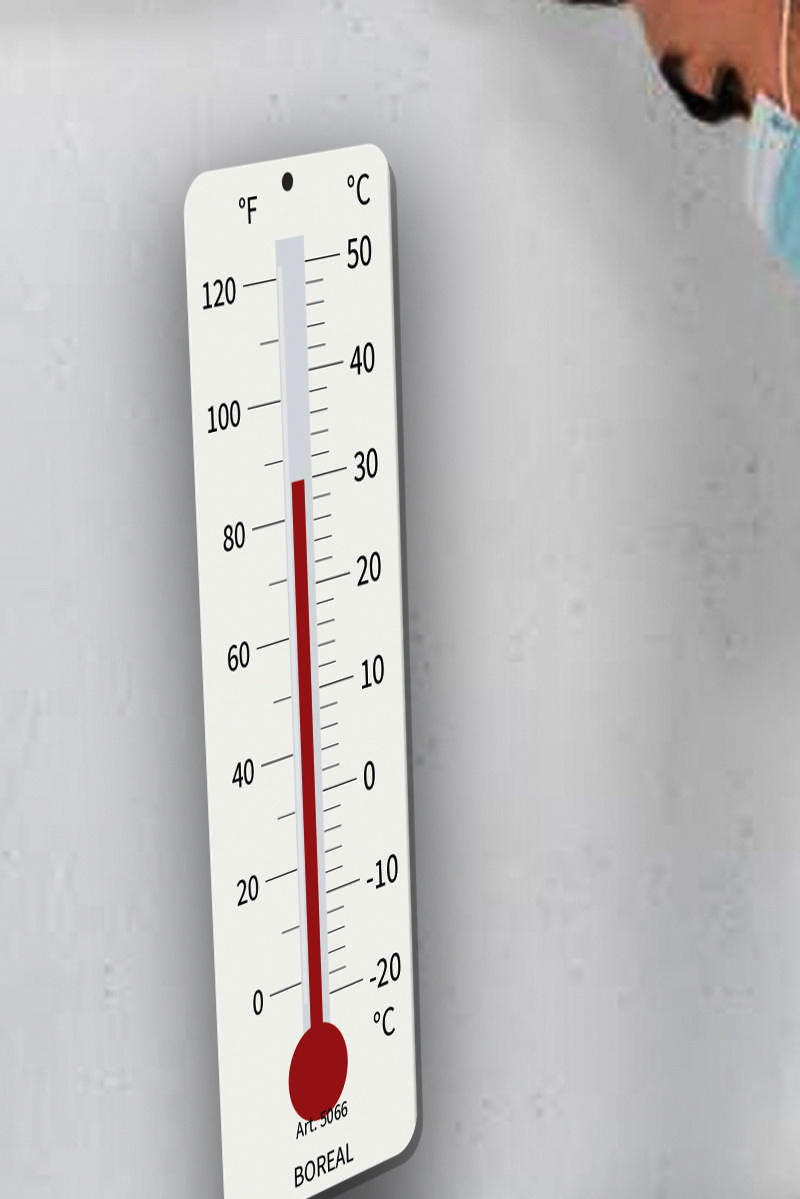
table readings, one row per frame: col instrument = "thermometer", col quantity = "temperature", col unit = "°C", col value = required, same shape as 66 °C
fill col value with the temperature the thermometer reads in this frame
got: 30 °C
